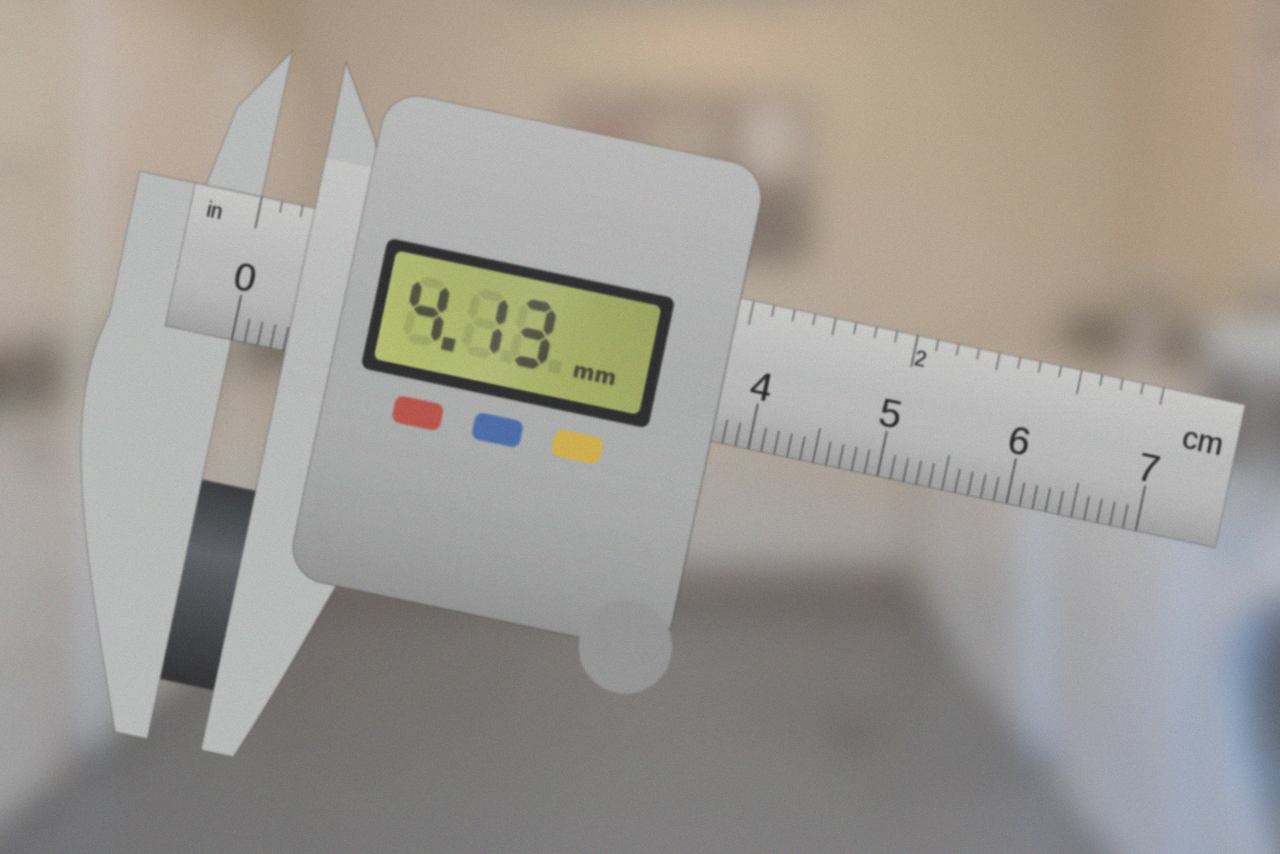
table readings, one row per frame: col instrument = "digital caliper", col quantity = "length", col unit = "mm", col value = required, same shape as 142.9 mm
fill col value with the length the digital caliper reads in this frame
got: 4.13 mm
